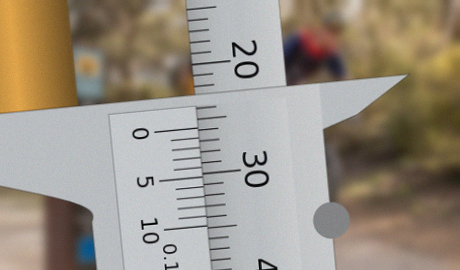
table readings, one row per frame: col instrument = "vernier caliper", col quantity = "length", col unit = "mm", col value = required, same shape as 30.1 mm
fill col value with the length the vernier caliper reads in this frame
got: 25.8 mm
